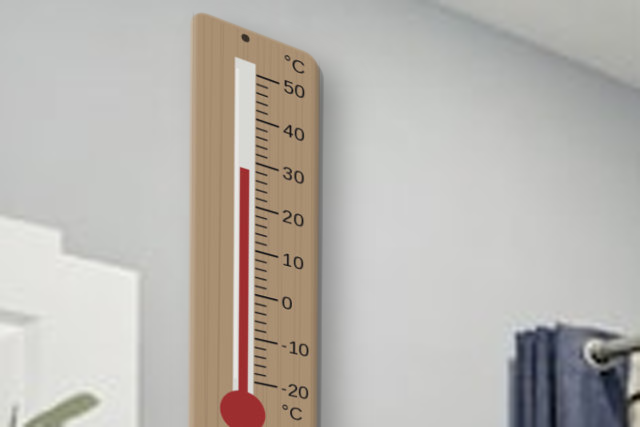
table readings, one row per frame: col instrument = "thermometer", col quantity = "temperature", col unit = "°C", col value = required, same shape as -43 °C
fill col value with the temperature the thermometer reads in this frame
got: 28 °C
